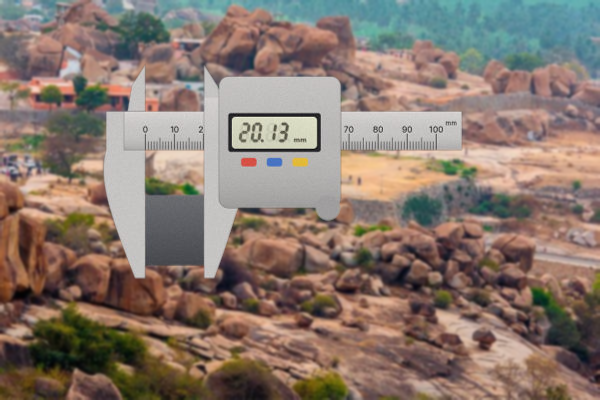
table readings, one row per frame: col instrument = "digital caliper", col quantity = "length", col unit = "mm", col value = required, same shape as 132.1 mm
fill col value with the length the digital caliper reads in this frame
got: 20.13 mm
